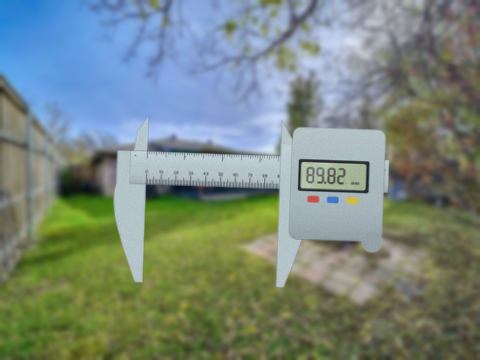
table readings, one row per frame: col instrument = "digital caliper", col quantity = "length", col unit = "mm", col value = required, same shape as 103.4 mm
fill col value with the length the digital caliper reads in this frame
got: 89.82 mm
